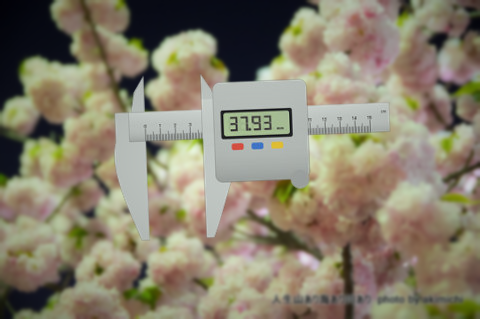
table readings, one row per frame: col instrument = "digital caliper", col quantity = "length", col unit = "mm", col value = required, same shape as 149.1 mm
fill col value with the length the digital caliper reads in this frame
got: 37.93 mm
